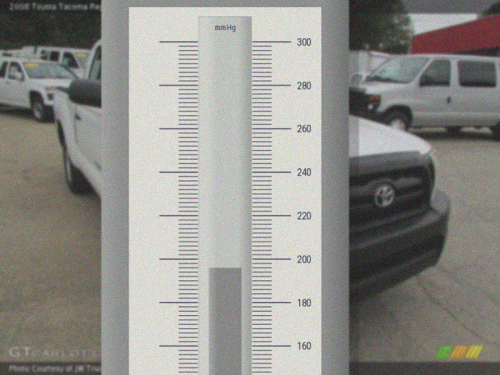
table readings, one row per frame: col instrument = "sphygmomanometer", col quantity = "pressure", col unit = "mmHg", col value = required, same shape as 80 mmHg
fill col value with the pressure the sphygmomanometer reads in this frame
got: 196 mmHg
